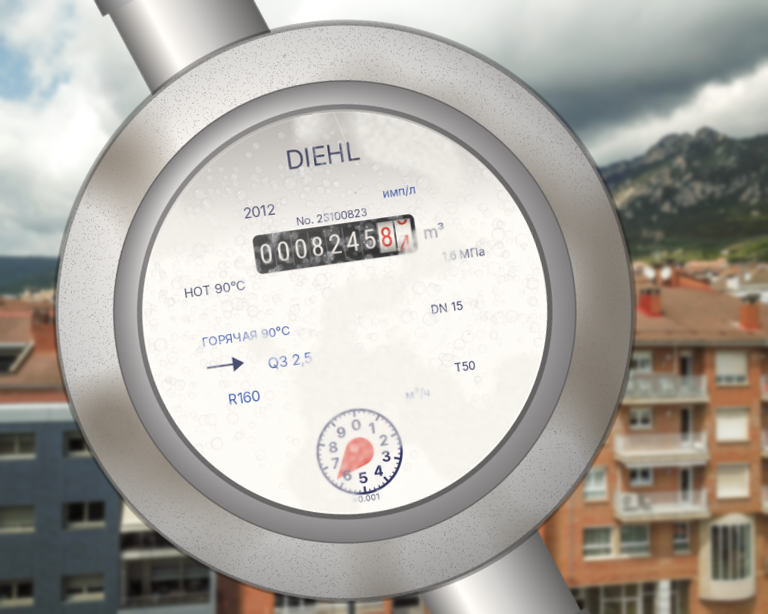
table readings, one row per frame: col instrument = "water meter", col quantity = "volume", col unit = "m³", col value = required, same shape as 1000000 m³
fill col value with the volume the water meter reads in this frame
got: 8245.836 m³
